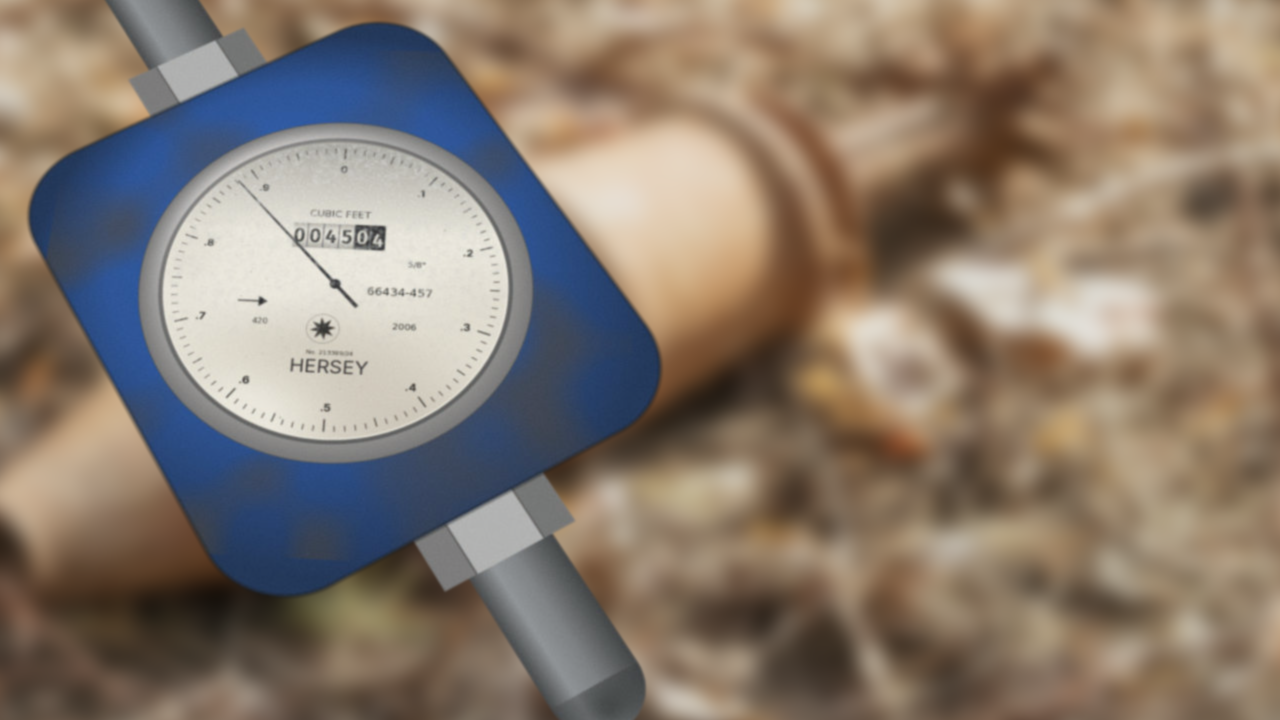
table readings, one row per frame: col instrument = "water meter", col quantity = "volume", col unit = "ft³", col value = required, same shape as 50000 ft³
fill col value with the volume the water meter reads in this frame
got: 4503.88 ft³
